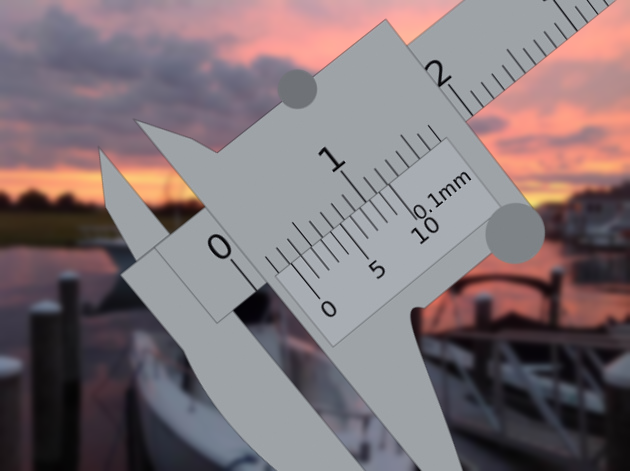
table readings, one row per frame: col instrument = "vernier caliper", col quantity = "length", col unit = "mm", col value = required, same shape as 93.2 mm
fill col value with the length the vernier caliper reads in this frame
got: 3.1 mm
